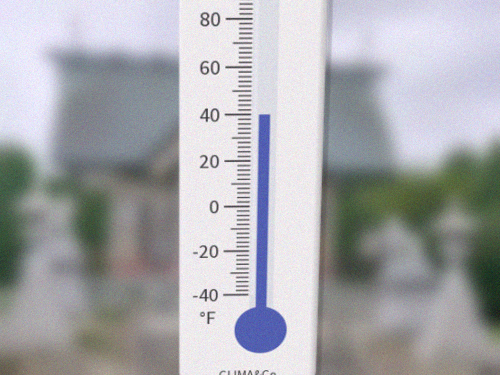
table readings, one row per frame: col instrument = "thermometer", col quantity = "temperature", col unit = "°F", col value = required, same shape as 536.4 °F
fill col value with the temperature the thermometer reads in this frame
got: 40 °F
